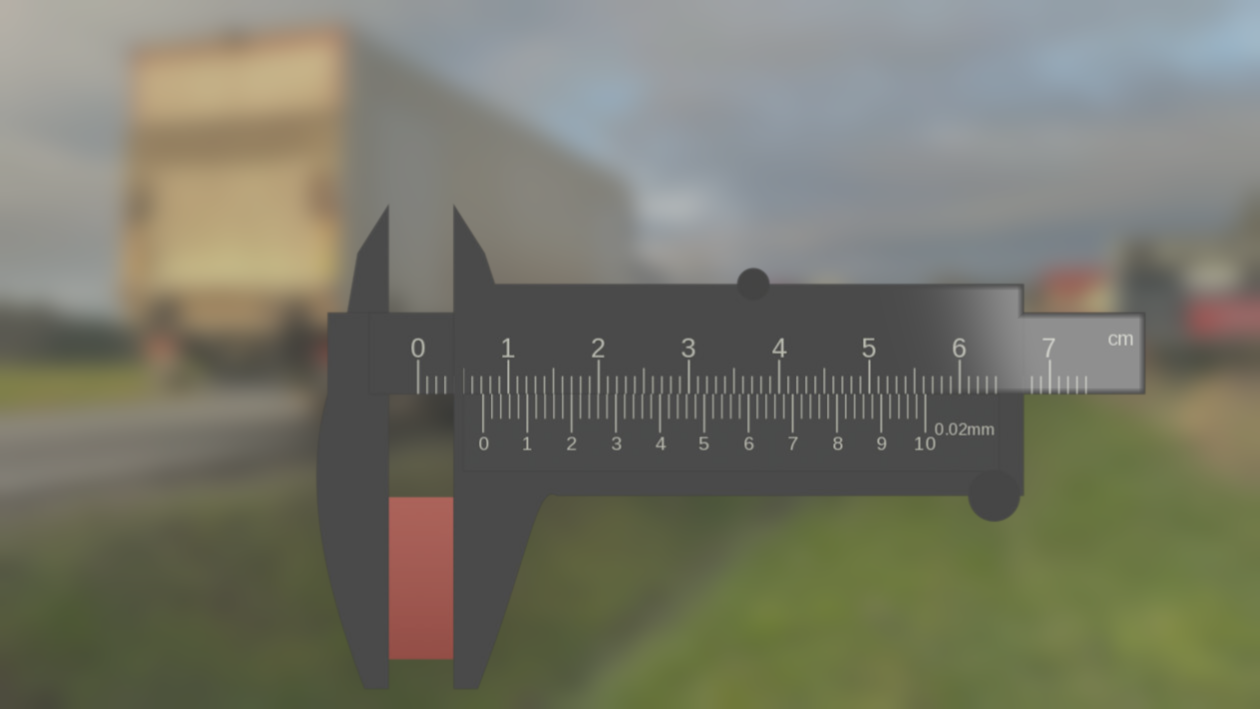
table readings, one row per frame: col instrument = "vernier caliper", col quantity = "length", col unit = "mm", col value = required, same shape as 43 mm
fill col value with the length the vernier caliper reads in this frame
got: 7.2 mm
